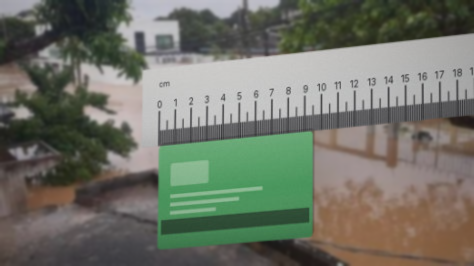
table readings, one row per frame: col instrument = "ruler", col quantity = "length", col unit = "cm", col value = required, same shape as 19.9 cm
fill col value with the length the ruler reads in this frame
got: 9.5 cm
